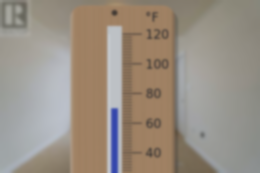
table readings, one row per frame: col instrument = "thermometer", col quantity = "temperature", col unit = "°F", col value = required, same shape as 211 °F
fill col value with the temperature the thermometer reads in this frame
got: 70 °F
